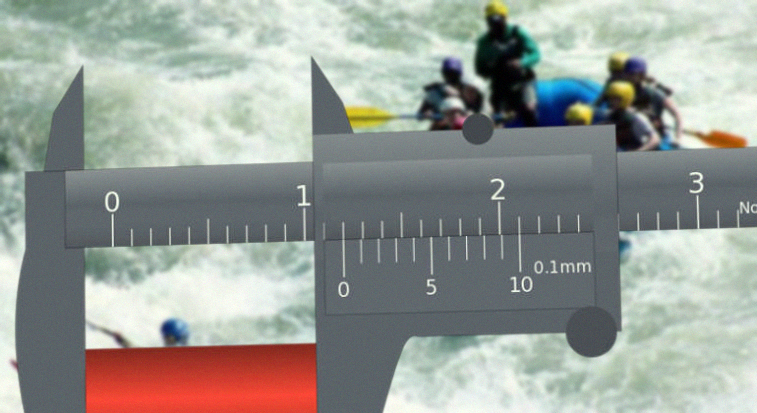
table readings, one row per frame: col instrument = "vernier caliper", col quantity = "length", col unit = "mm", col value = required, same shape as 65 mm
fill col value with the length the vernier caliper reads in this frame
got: 12.0 mm
